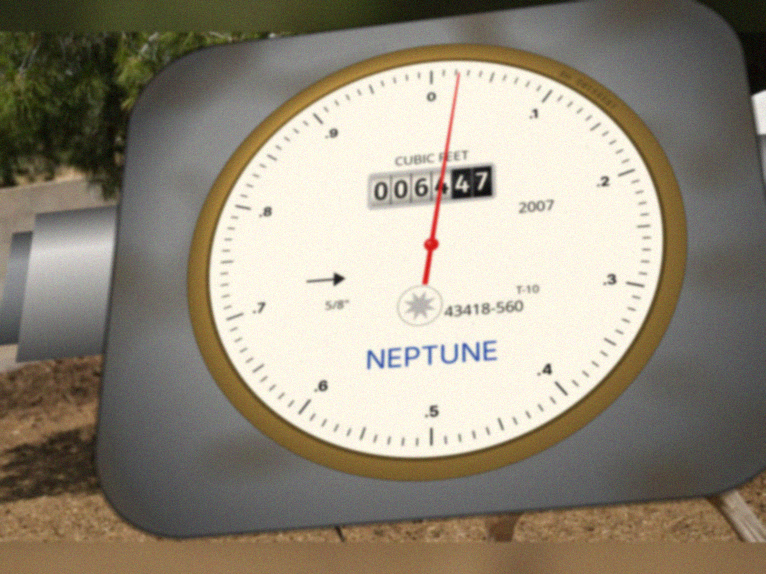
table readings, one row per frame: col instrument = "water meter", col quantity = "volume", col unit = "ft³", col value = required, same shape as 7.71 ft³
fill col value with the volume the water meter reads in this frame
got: 6447.02 ft³
